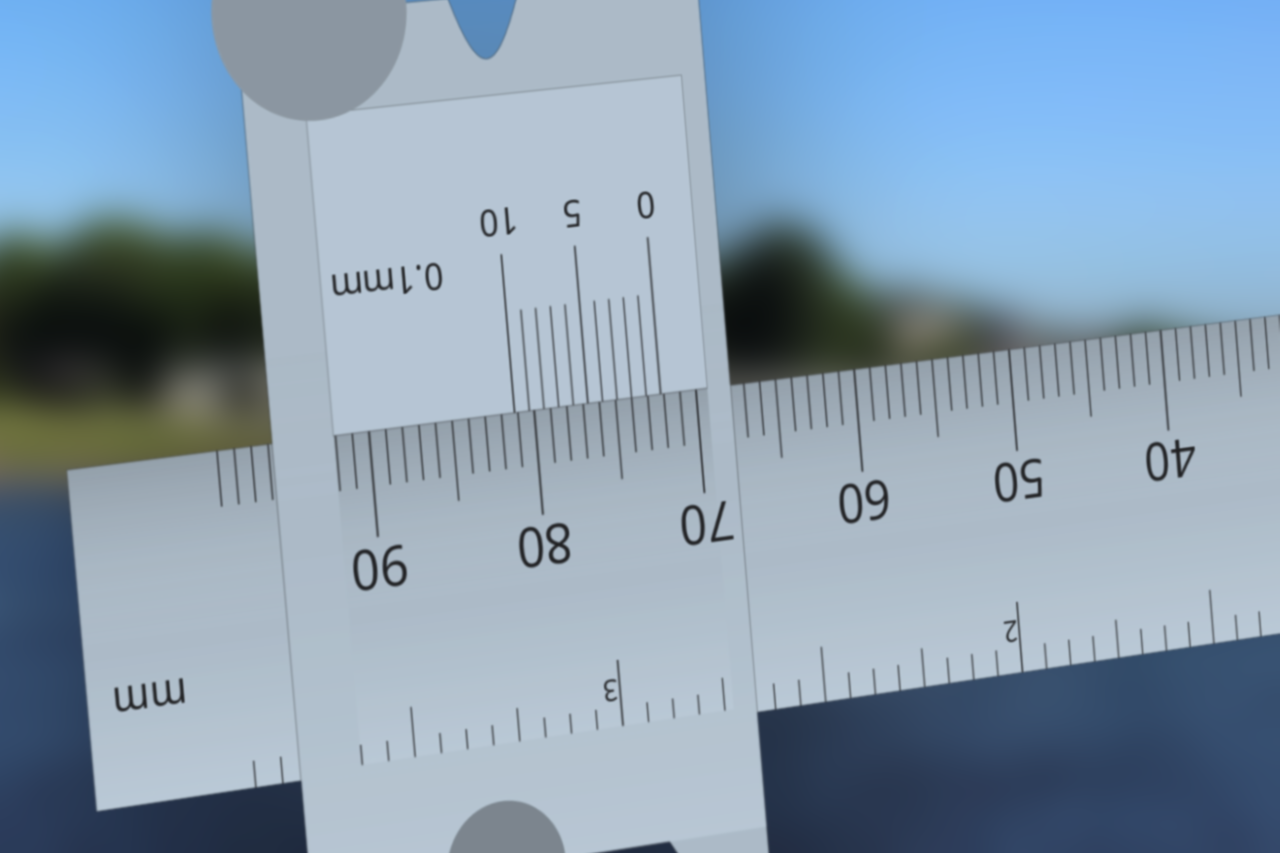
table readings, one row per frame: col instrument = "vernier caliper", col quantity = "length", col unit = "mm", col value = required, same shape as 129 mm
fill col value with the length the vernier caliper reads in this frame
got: 72.2 mm
